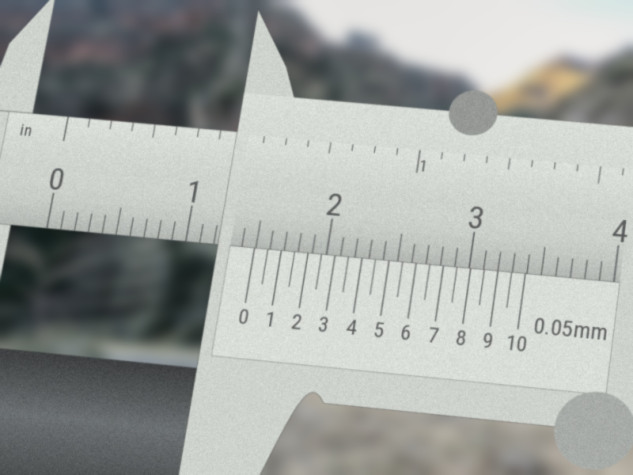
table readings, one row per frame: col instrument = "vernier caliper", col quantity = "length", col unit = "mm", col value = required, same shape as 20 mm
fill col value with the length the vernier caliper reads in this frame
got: 14.9 mm
